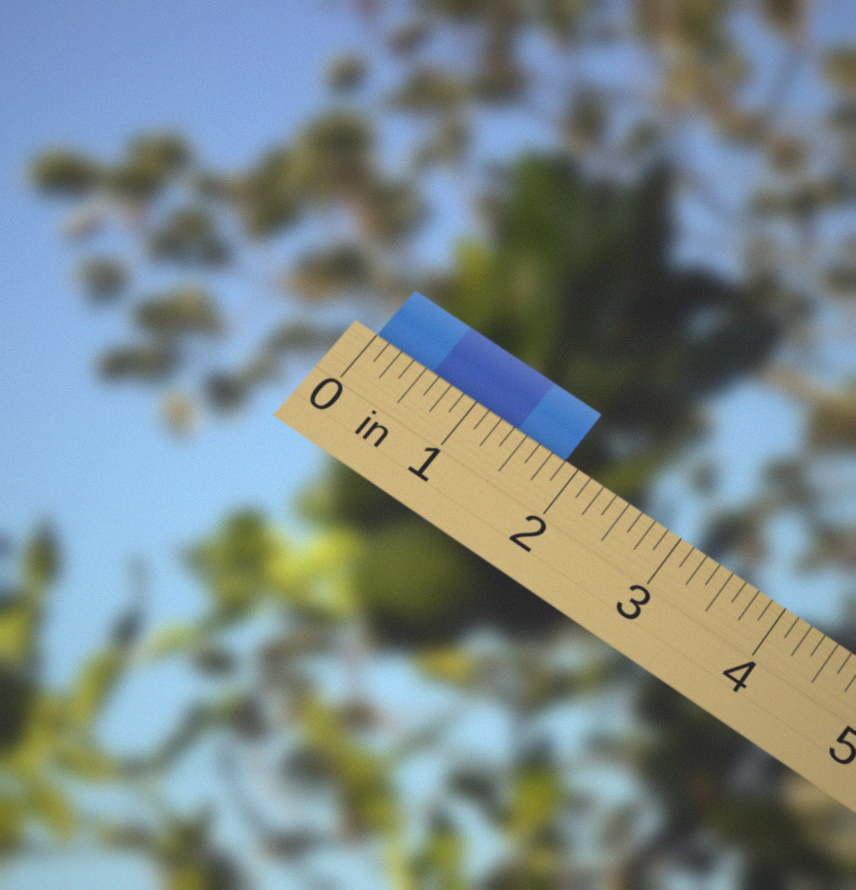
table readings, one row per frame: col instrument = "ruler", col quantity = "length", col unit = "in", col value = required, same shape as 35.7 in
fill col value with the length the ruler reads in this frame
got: 1.875 in
